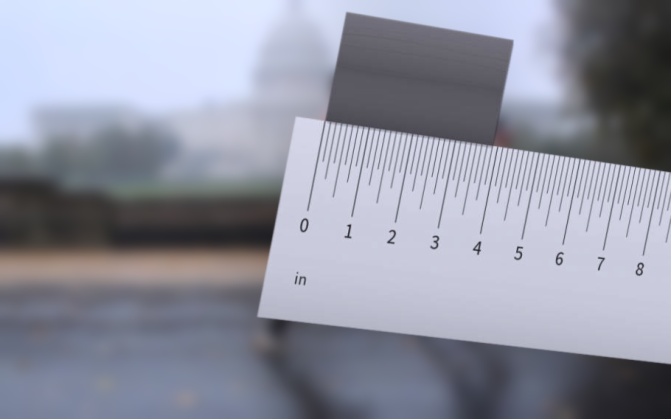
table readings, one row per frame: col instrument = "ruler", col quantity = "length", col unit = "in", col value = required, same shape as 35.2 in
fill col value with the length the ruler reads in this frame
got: 3.875 in
